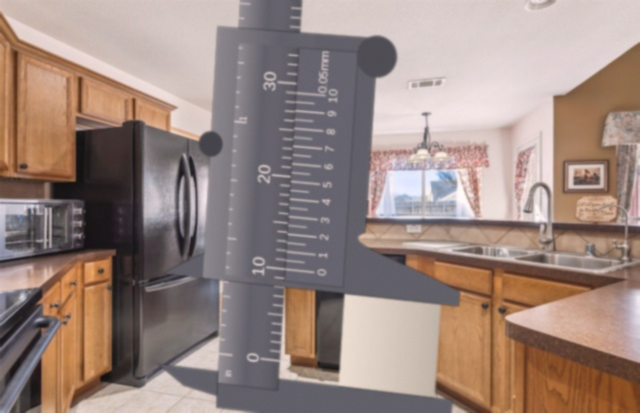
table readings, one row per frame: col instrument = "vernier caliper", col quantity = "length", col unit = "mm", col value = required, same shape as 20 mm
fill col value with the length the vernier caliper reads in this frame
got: 10.0 mm
